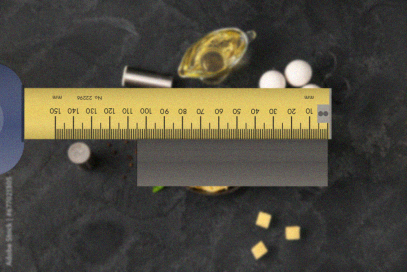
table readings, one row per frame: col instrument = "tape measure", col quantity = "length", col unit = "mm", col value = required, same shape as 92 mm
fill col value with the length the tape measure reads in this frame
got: 105 mm
